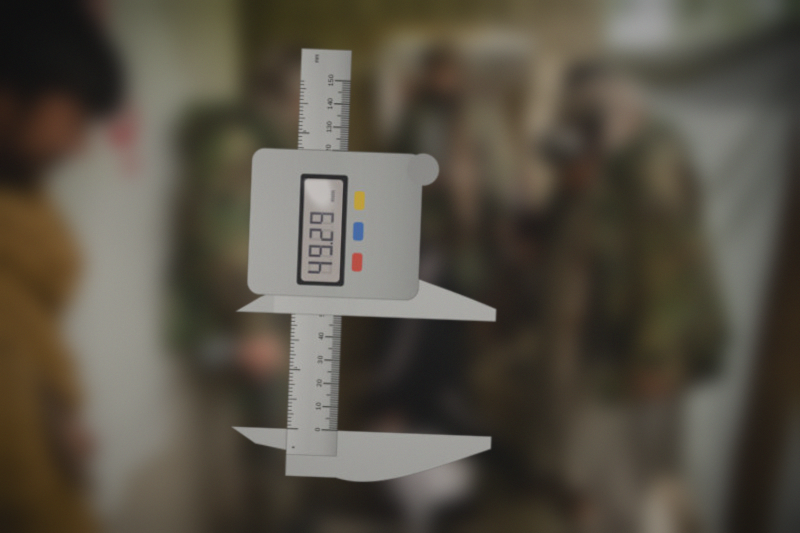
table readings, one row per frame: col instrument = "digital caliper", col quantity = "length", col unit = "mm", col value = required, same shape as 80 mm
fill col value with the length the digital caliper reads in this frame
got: 49.29 mm
